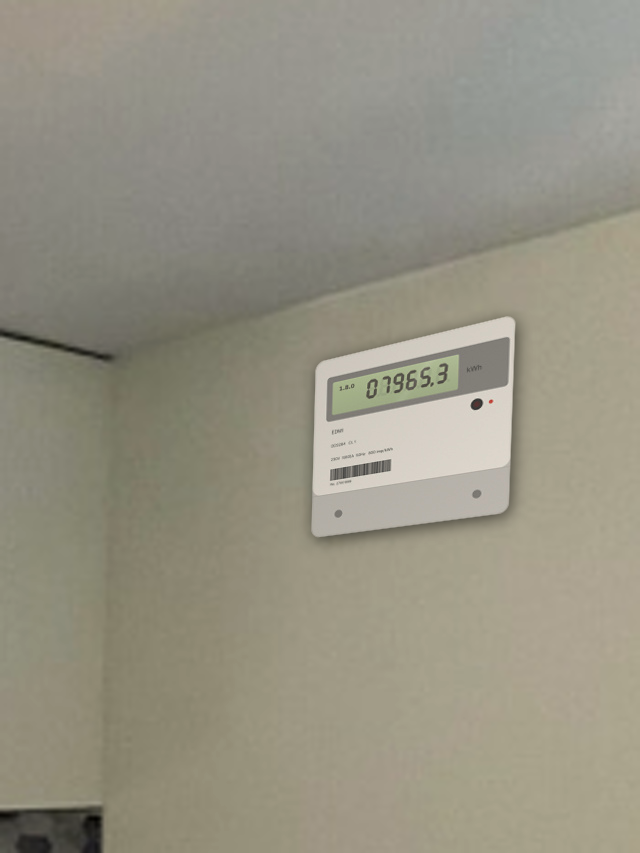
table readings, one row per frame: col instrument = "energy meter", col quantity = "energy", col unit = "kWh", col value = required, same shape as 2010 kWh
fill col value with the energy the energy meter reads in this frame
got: 7965.3 kWh
